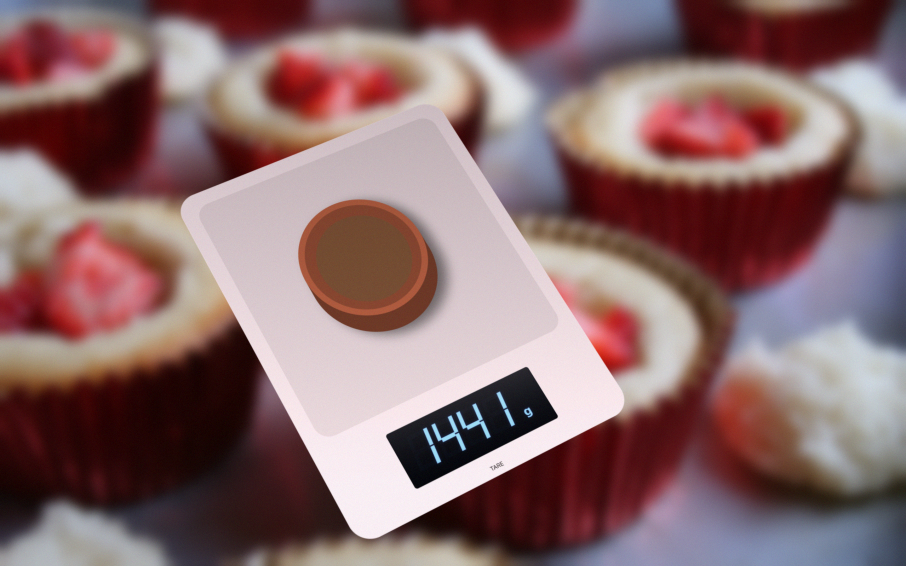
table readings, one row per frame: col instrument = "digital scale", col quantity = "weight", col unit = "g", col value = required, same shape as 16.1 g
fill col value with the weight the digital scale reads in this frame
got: 1441 g
